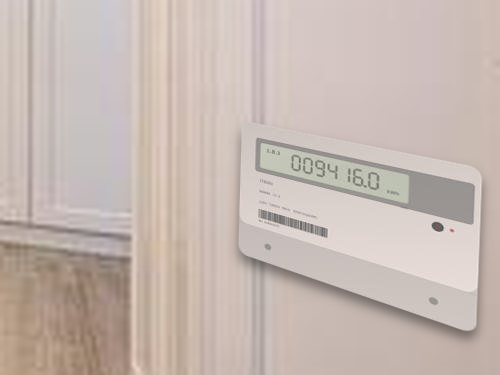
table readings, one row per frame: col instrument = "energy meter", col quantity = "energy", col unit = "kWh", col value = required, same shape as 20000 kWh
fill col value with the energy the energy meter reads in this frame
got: 9416.0 kWh
